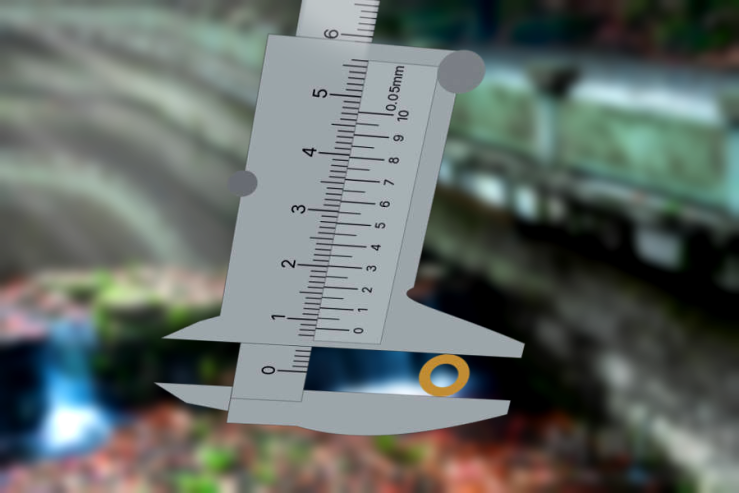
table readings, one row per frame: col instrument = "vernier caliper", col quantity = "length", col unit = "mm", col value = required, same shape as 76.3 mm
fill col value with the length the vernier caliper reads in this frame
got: 8.4 mm
